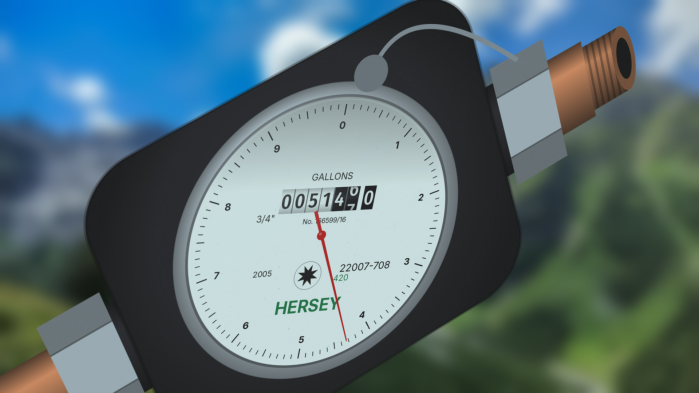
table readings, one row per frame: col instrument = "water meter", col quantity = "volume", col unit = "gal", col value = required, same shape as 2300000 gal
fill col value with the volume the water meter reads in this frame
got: 51464.3 gal
